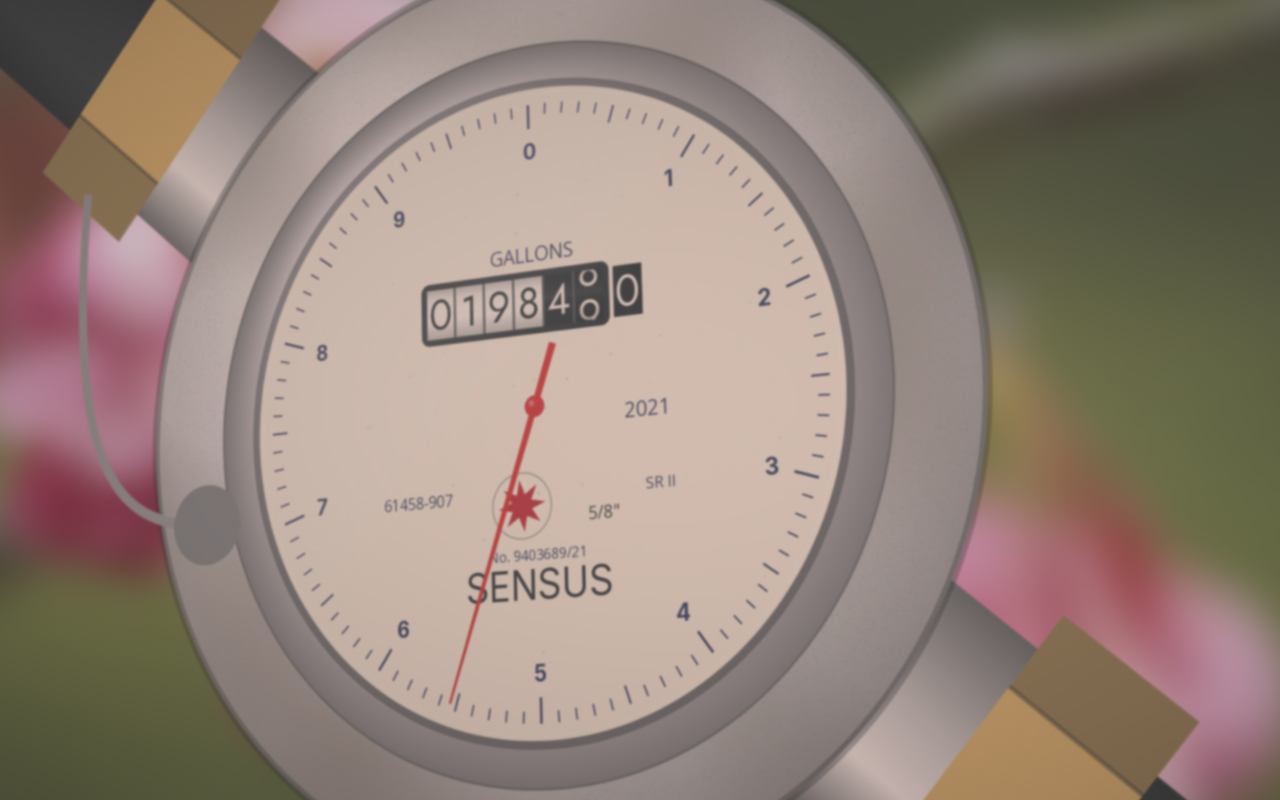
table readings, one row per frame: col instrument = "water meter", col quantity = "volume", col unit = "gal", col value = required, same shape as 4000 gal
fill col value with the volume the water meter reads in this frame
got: 198485.5 gal
